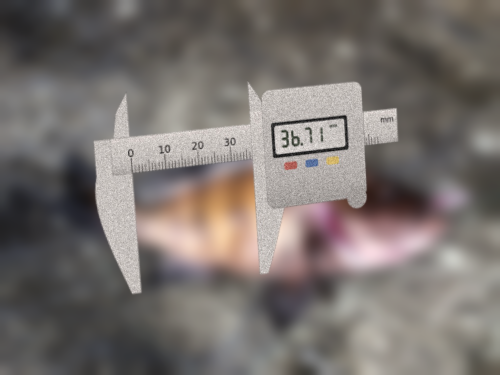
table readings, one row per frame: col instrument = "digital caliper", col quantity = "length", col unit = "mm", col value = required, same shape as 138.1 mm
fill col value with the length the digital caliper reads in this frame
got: 36.71 mm
